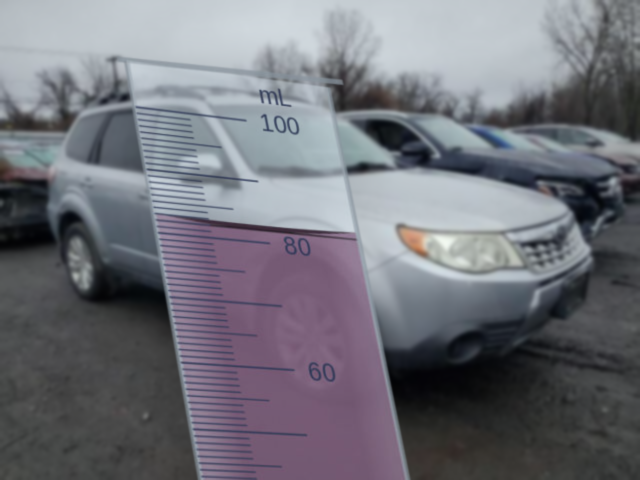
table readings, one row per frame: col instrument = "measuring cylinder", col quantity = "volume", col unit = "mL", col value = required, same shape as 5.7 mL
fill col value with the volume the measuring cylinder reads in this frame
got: 82 mL
